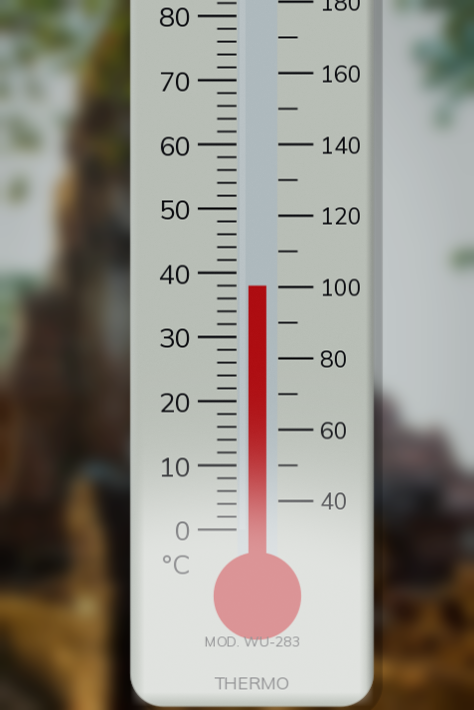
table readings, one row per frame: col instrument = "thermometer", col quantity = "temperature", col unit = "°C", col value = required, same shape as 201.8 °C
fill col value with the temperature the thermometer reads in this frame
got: 38 °C
